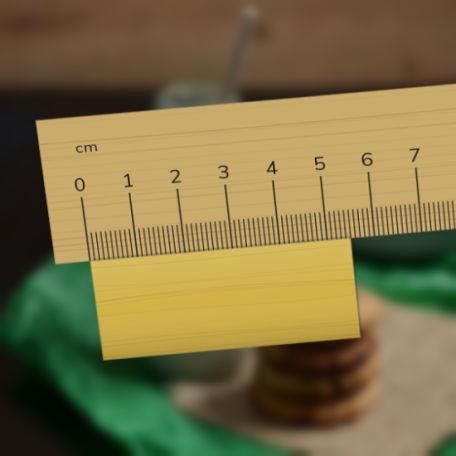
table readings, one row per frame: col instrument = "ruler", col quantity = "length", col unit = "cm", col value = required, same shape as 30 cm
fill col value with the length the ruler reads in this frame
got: 5.5 cm
